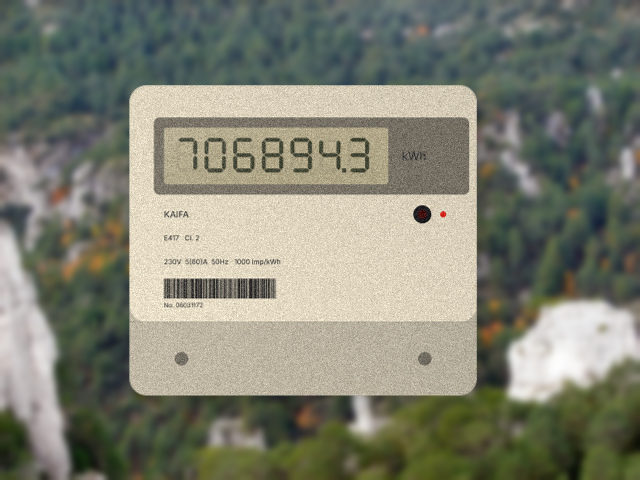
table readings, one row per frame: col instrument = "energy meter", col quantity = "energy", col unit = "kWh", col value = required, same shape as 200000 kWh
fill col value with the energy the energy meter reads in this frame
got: 706894.3 kWh
